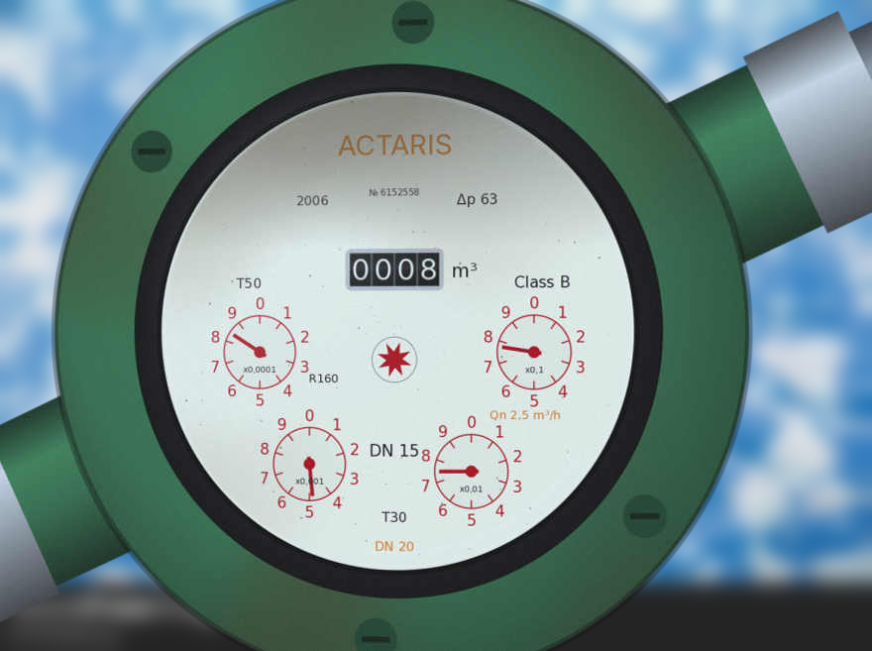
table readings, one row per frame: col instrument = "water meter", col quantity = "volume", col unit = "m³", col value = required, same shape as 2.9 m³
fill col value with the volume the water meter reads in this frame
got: 8.7748 m³
